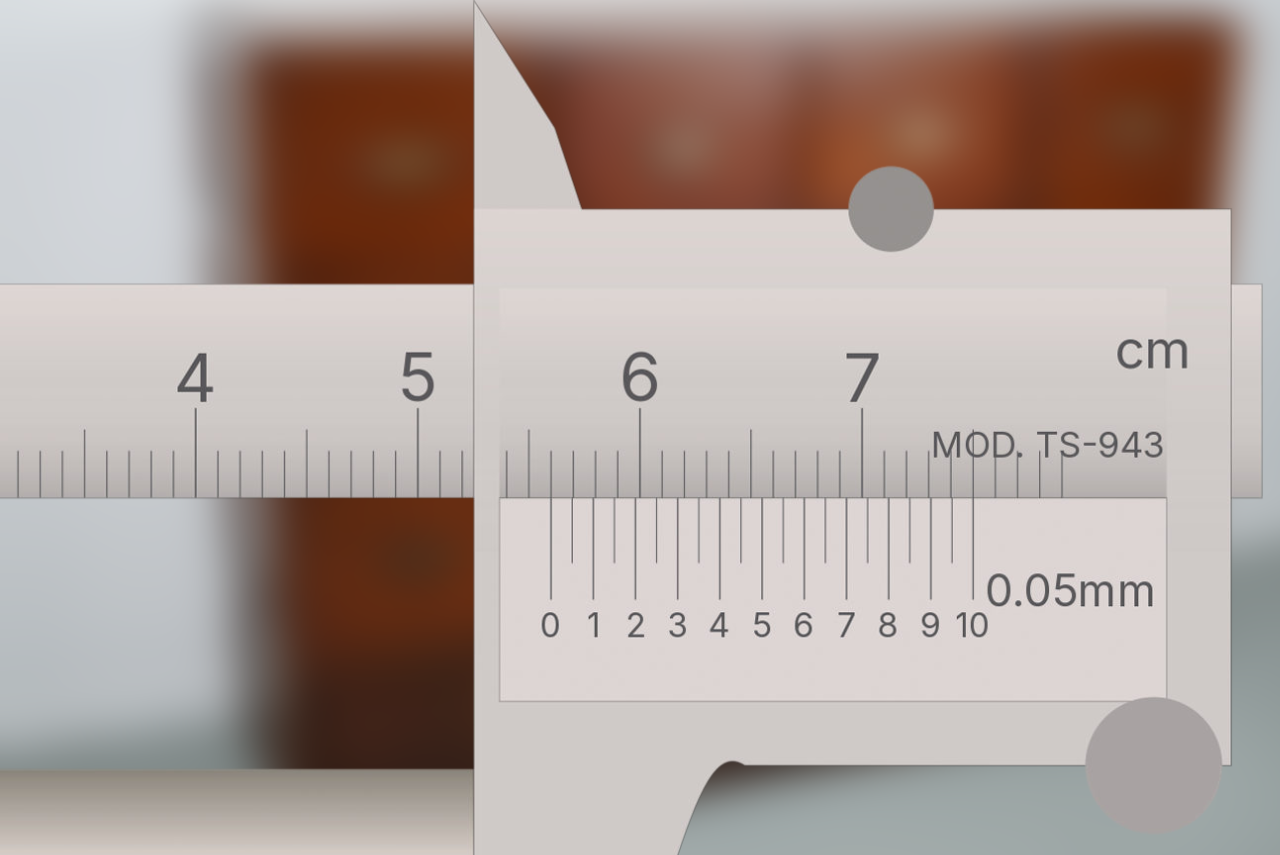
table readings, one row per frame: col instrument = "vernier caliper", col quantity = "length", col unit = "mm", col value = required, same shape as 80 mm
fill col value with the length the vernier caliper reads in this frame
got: 56.0 mm
